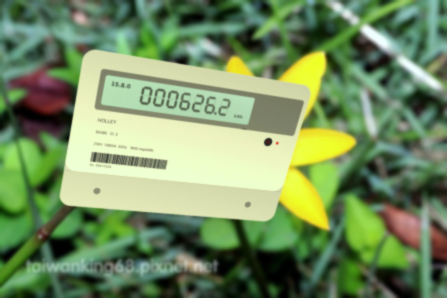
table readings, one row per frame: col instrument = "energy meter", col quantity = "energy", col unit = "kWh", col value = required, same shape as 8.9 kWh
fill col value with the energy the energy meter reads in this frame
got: 626.2 kWh
